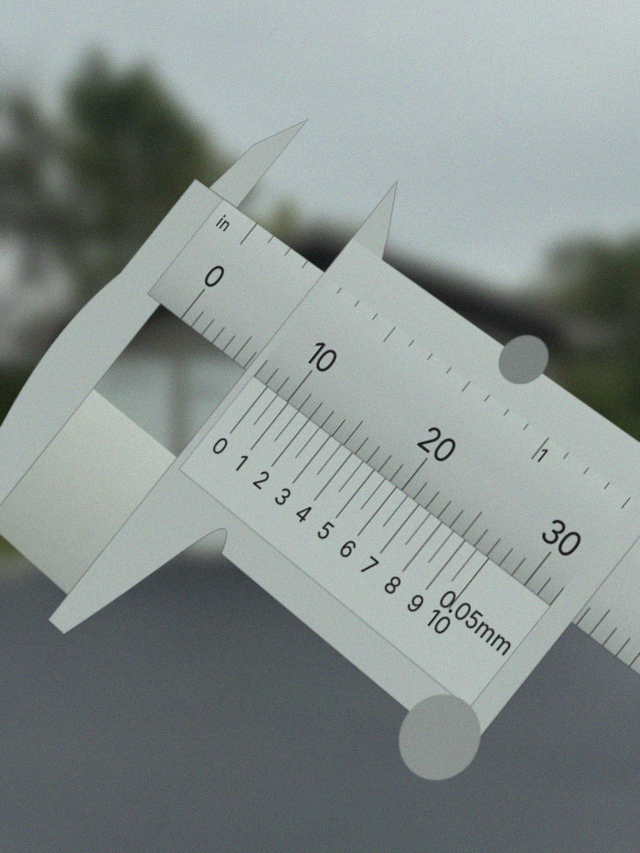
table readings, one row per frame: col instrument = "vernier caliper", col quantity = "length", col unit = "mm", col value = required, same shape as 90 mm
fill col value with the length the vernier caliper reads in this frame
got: 8.2 mm
